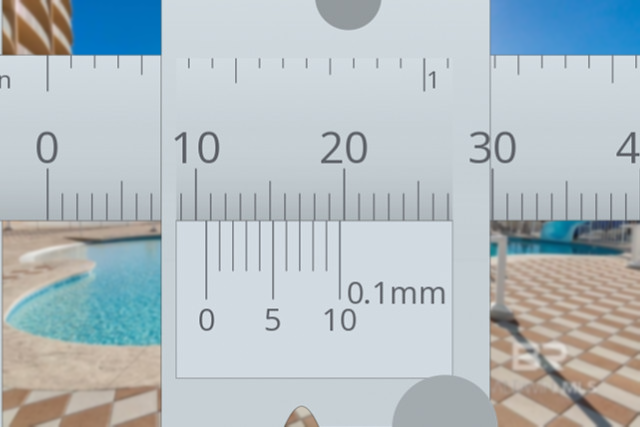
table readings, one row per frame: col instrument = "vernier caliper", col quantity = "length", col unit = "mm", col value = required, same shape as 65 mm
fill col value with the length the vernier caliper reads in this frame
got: 10.7 mm
